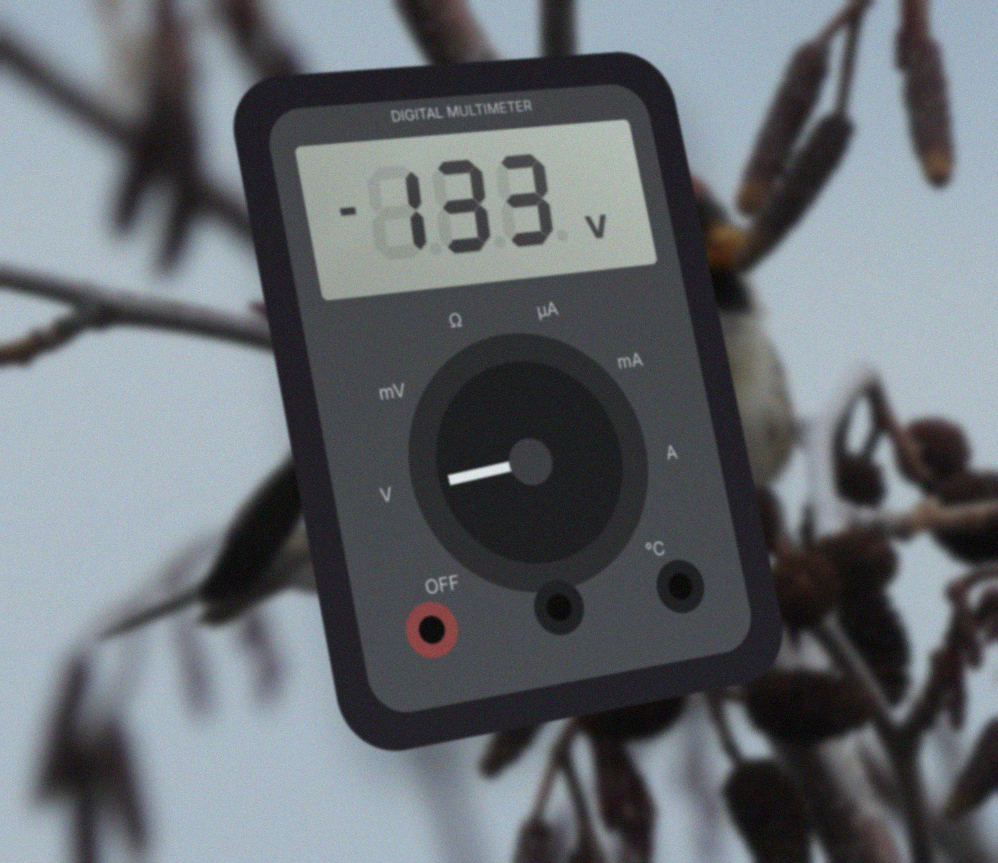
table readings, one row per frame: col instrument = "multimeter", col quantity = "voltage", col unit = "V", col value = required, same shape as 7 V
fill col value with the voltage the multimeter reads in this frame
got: -133 V
